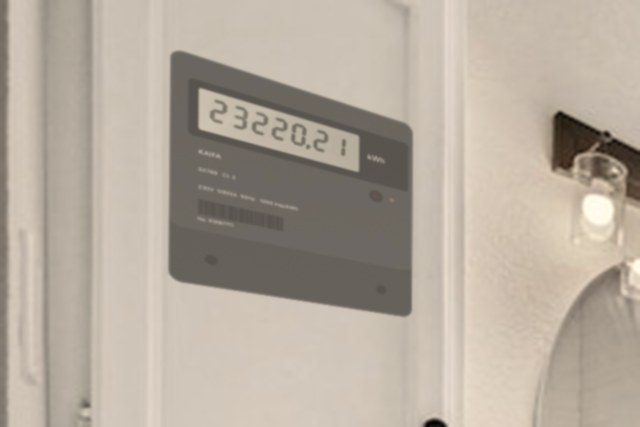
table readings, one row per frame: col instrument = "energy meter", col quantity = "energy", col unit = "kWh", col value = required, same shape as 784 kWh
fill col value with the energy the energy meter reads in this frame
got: 23220.21 kWh
